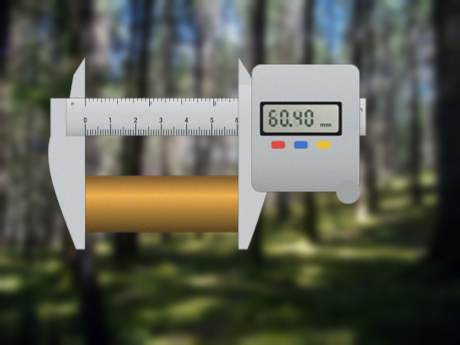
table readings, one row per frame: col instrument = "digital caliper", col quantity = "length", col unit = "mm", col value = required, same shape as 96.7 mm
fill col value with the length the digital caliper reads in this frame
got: 60.40 mm
